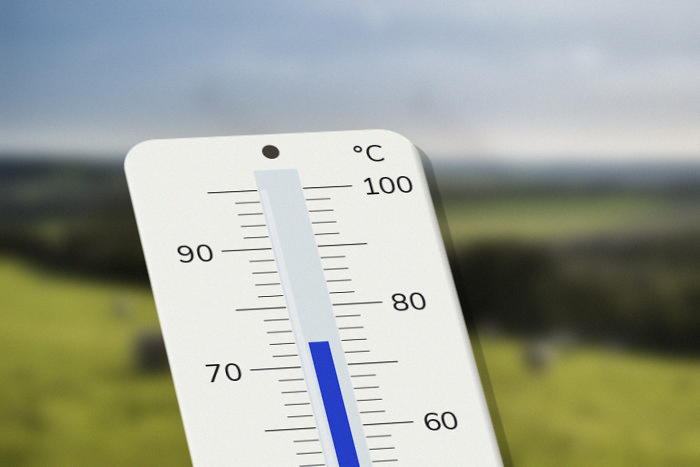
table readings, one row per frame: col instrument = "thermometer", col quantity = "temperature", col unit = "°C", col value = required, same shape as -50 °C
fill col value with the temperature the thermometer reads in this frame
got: 74 °C
